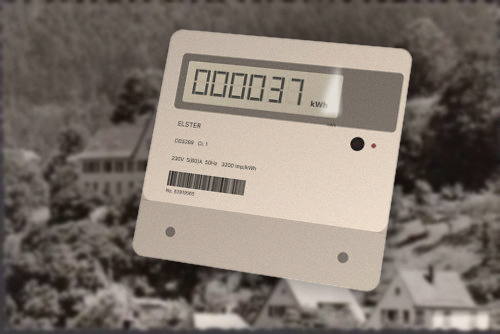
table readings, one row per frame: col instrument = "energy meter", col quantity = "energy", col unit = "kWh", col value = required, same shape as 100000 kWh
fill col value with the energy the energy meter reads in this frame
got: 37 kWh
